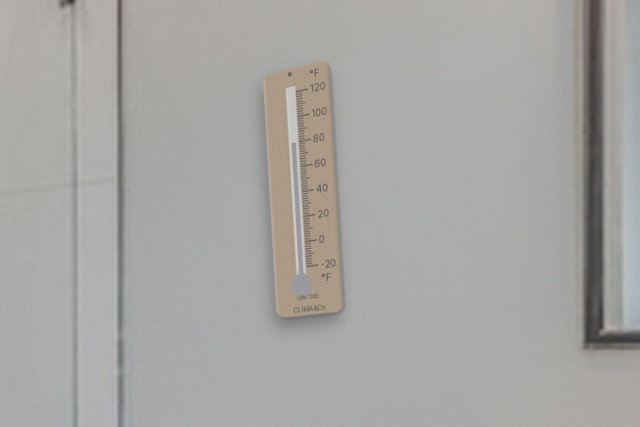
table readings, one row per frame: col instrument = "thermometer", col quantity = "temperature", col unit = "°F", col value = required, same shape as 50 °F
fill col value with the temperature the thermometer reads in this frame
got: 80 °F
